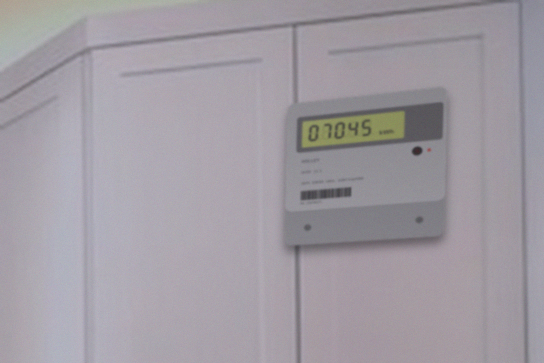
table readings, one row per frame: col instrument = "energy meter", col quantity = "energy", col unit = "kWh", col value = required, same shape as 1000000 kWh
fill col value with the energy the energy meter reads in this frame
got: 7045 kWh
